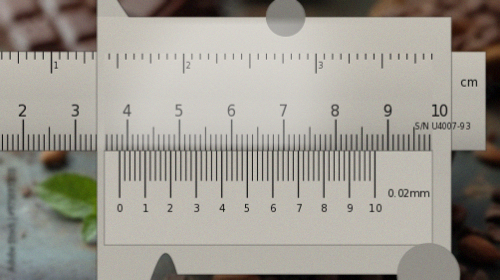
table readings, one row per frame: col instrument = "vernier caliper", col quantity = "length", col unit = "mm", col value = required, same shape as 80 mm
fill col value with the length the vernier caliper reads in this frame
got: 38.5 mm
